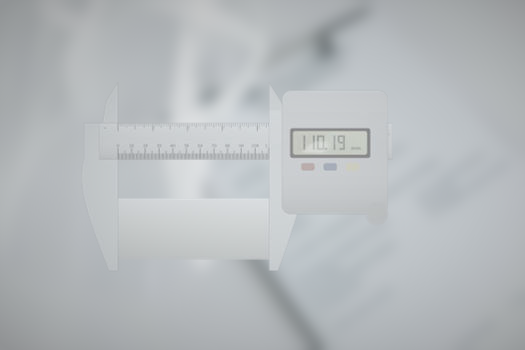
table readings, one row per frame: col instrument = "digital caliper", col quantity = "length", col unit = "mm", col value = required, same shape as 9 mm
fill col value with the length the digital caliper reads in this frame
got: 110.19 mm
